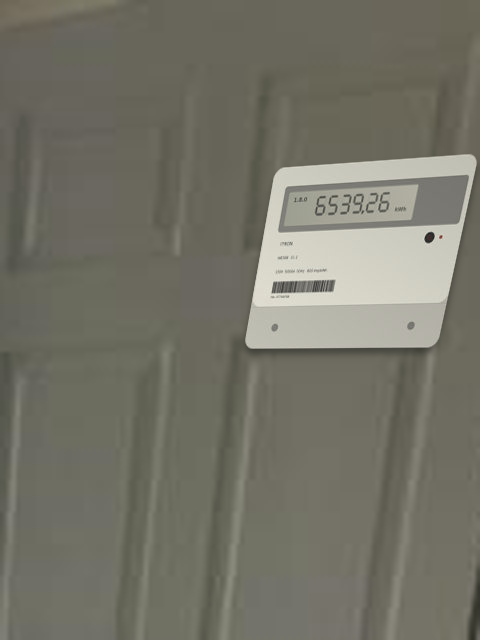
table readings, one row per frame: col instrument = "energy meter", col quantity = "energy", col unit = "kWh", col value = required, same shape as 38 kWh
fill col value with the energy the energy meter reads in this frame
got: 6539.26 kWh
